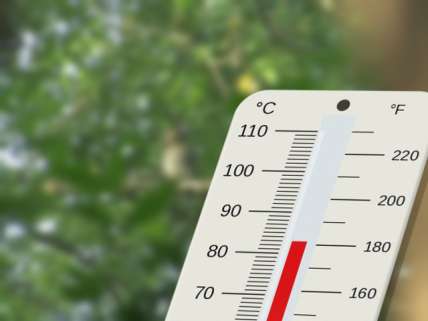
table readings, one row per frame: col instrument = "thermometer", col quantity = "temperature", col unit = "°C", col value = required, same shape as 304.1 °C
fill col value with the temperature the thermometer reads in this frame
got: 83 °C
